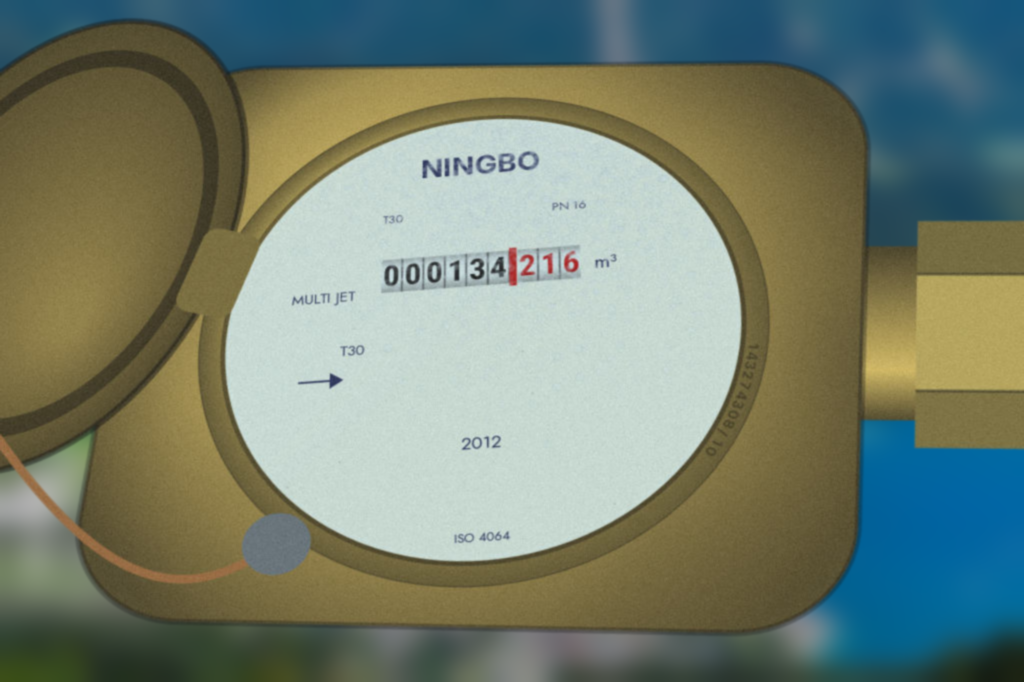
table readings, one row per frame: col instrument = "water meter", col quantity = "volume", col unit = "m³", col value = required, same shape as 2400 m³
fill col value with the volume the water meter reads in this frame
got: 134.216 m³
